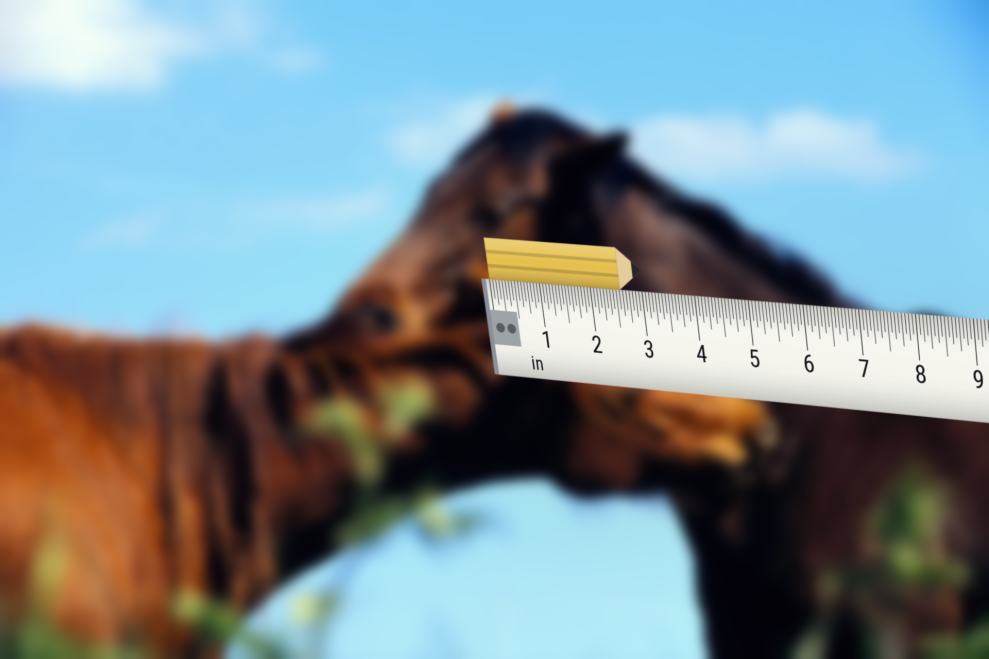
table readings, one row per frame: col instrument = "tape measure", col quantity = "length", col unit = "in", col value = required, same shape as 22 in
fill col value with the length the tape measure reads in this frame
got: 3 in
